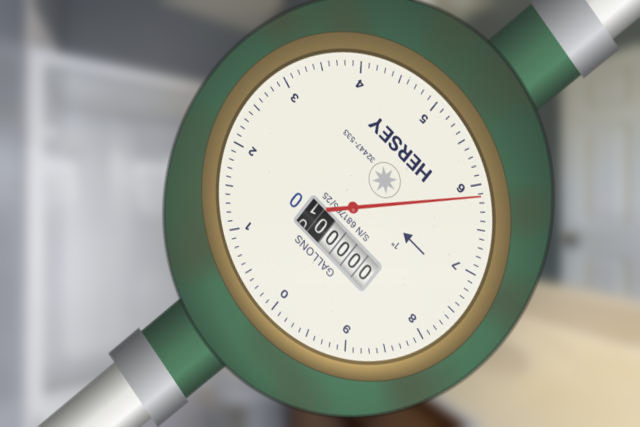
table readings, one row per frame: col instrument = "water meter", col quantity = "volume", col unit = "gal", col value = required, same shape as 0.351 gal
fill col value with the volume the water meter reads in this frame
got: 6.1 gal
